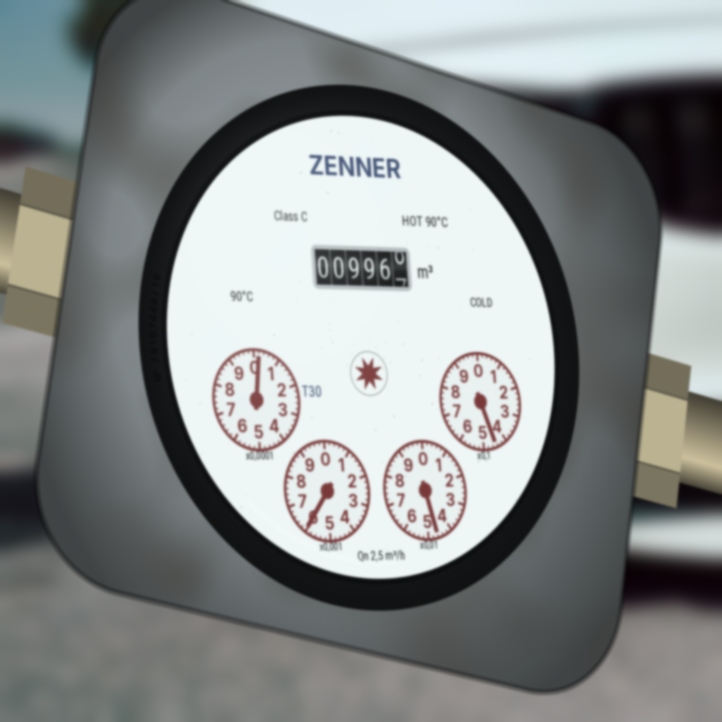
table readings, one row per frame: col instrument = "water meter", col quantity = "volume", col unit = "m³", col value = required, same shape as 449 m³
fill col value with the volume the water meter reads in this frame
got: 9966.4460 m³
